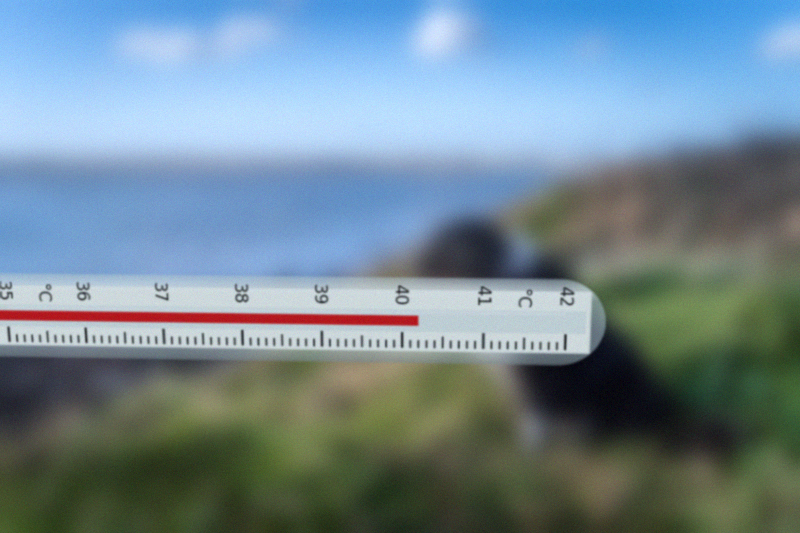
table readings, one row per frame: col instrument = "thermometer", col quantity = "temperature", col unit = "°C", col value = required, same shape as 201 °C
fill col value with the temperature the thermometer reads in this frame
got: 40.2 °C
